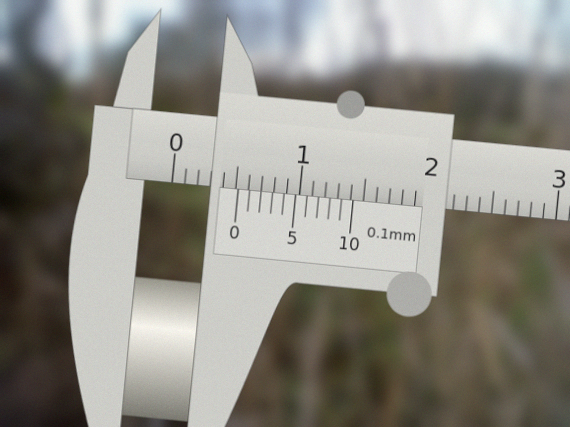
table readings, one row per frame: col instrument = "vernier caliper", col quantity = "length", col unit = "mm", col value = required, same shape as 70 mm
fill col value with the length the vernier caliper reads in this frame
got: 5.2 mm
